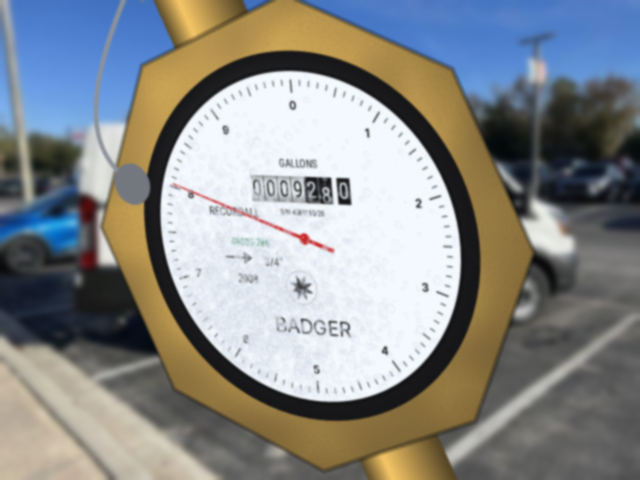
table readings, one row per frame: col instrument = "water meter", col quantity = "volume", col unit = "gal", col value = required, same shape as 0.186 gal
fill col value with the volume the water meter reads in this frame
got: 9278.0 gal
